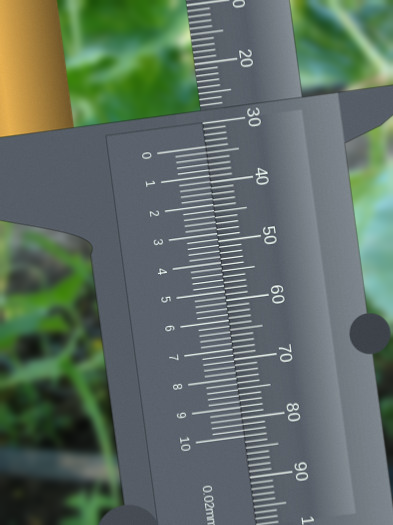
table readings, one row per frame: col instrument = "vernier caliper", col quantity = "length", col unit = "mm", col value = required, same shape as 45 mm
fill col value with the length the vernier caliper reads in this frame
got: 34.0 mm
